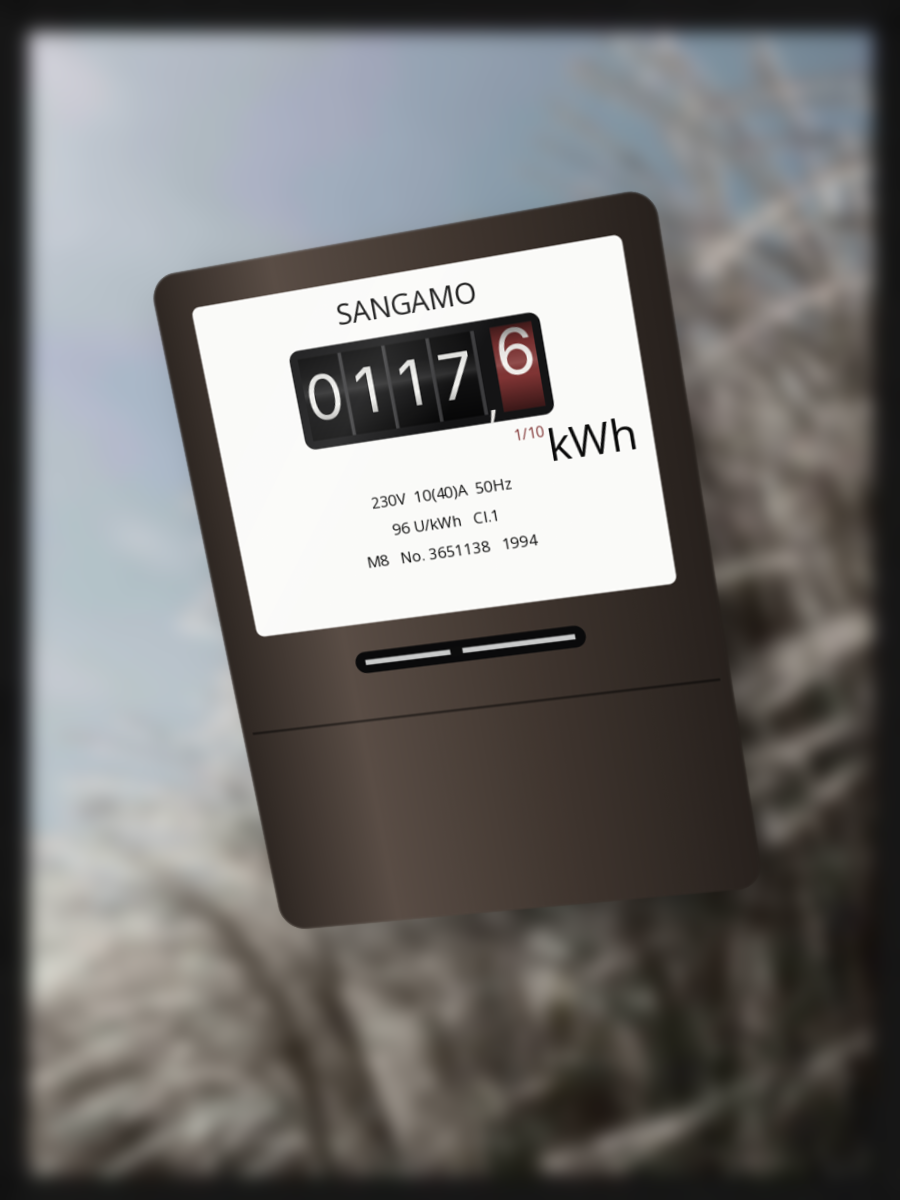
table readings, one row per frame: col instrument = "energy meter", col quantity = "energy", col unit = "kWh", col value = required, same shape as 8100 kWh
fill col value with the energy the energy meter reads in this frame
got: 117.6 kWh
